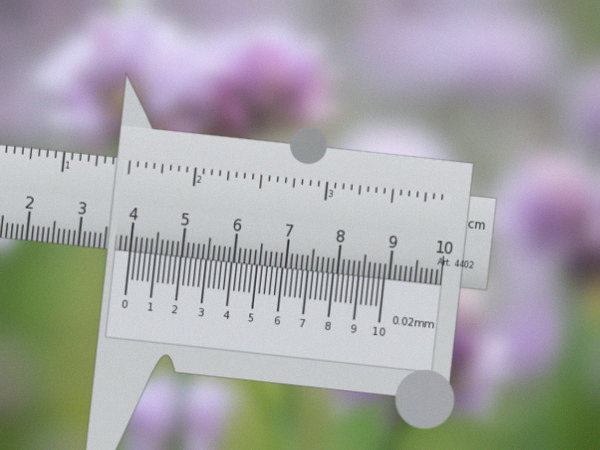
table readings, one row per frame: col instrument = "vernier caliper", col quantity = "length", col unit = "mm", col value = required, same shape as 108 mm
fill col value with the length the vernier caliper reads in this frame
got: 40.0 mm
